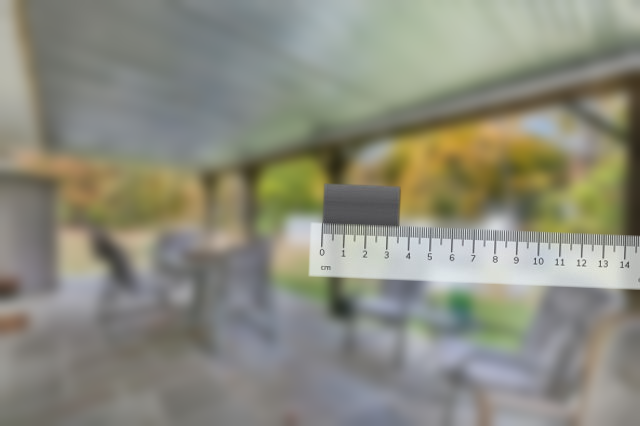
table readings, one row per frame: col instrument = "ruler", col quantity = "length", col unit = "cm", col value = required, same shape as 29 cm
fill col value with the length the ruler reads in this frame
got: 3.5 cm
